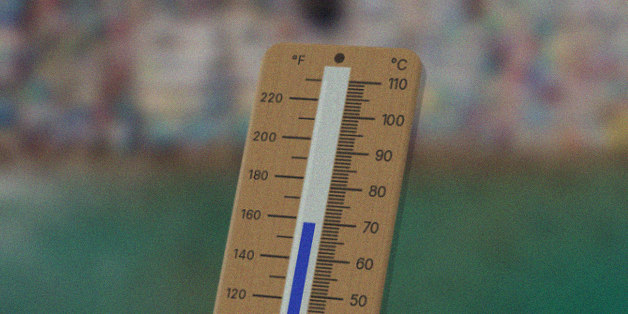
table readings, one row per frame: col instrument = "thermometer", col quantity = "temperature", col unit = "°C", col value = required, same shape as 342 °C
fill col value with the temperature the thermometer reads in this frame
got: 70 °C
